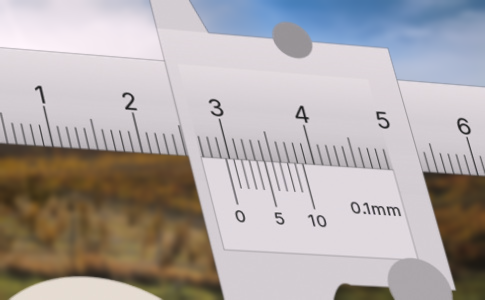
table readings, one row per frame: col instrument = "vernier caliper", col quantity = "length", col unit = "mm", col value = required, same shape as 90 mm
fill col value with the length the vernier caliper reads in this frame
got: 29.6 mm
